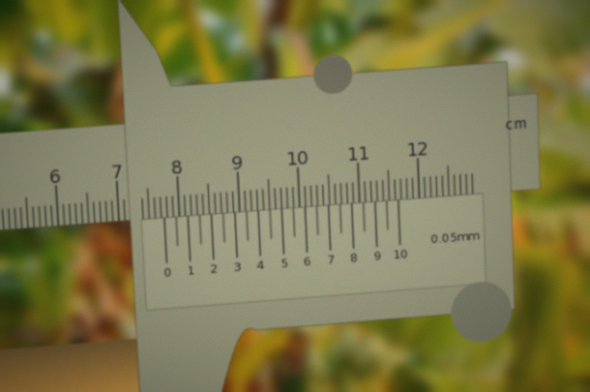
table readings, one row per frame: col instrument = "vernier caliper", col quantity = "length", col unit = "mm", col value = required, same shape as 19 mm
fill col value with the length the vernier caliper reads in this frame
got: 77.5 mm
